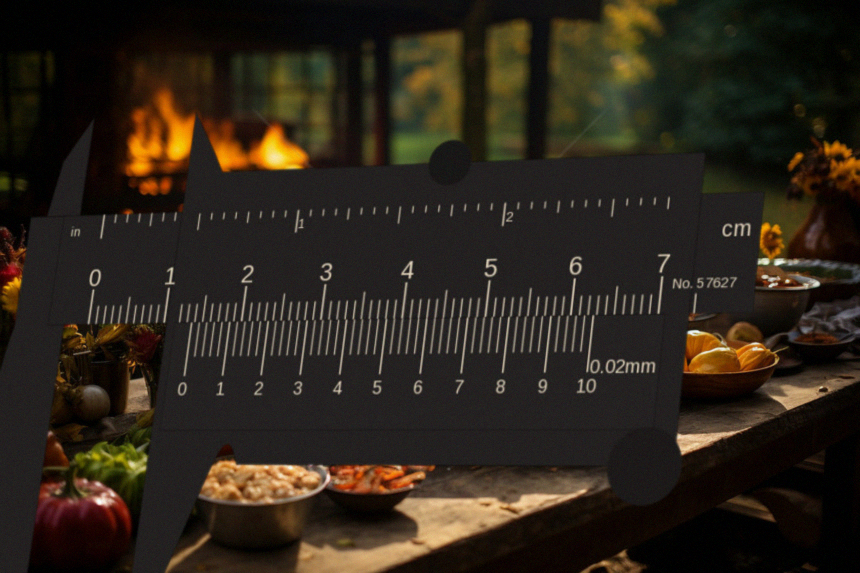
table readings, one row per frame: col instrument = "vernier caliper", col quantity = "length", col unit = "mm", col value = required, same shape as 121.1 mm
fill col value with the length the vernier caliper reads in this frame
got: 13.6 mm
